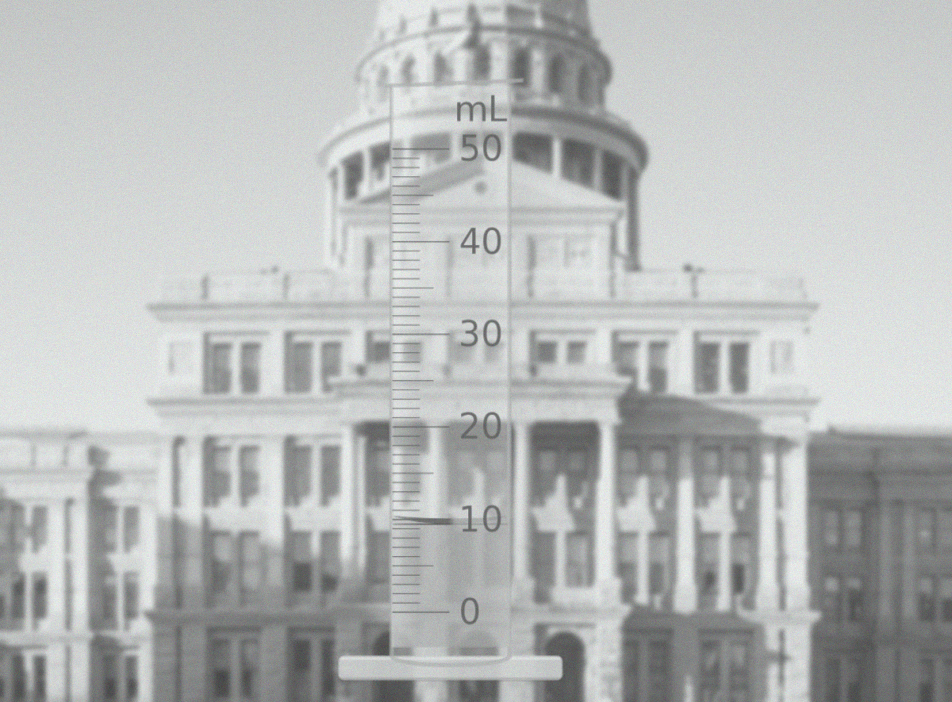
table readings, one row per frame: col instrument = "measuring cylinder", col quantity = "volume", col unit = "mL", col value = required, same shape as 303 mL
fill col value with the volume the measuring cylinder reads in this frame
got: 9.5 mL
